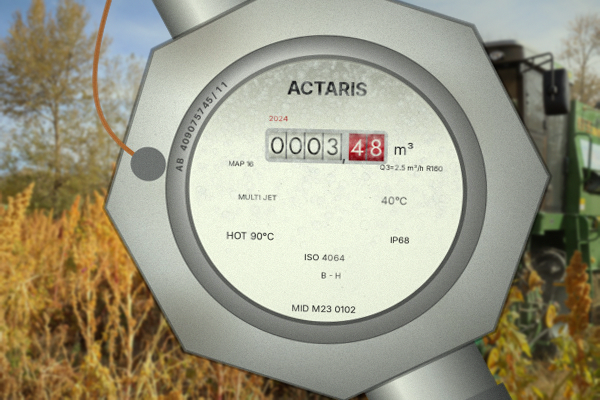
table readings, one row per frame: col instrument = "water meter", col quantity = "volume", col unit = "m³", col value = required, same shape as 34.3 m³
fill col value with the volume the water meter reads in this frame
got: 3.48 m³
